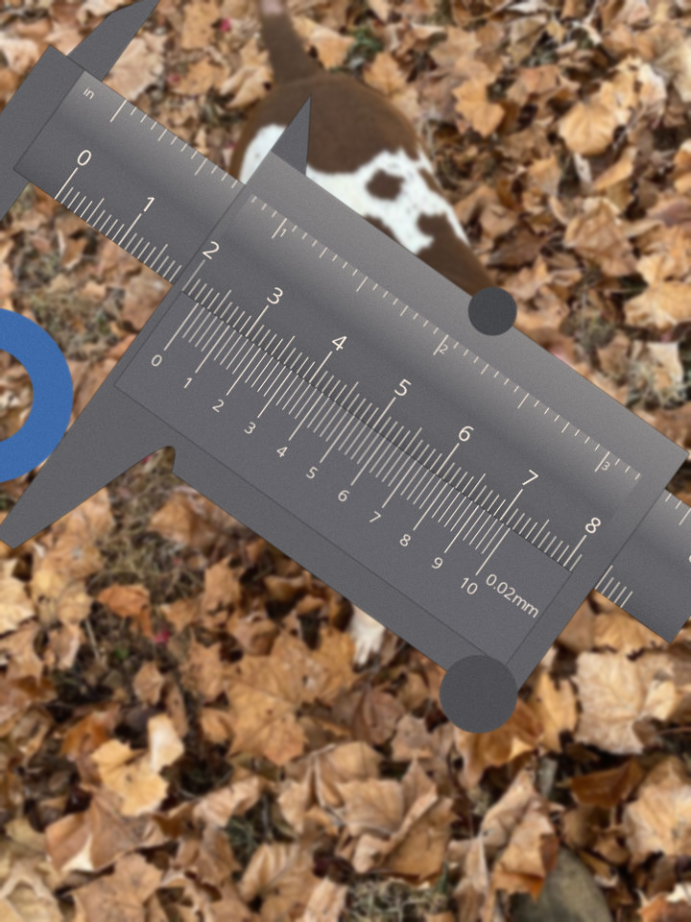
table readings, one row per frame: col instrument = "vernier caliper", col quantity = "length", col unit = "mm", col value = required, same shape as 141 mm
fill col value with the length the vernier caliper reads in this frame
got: 22.6 mm
